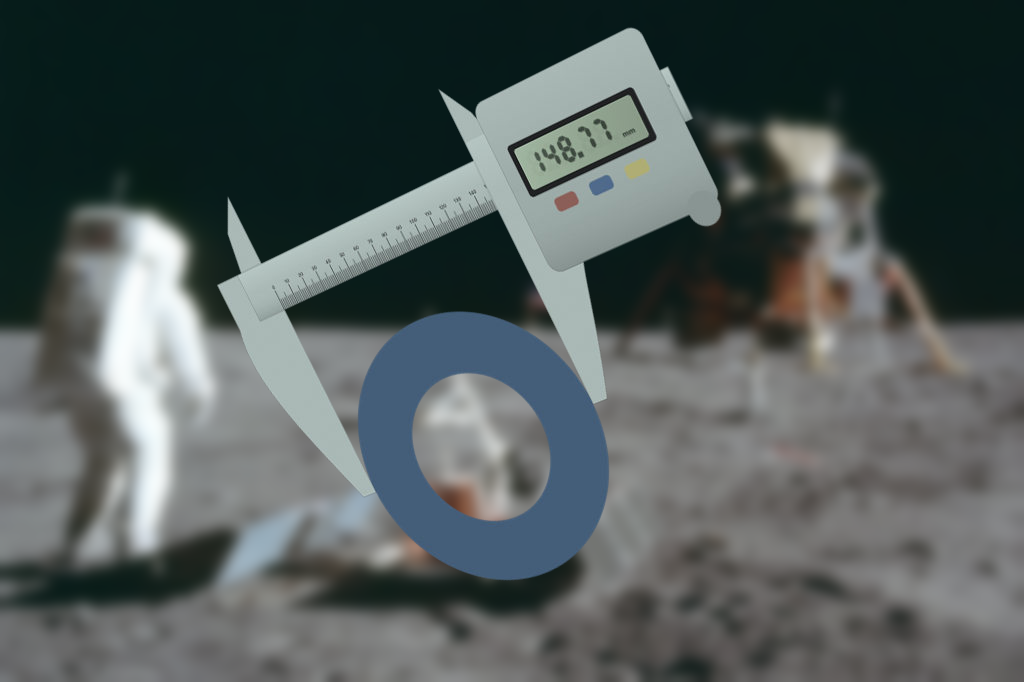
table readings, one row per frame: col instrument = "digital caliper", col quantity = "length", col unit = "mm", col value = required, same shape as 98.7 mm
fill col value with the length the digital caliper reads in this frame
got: 148.77 mm
